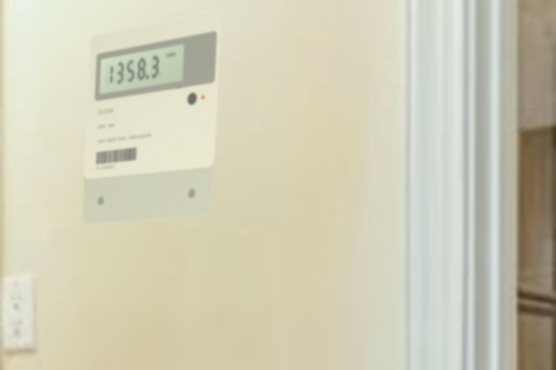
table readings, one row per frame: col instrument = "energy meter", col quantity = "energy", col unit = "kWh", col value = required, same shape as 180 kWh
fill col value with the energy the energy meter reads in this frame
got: 1358.3 kWh
